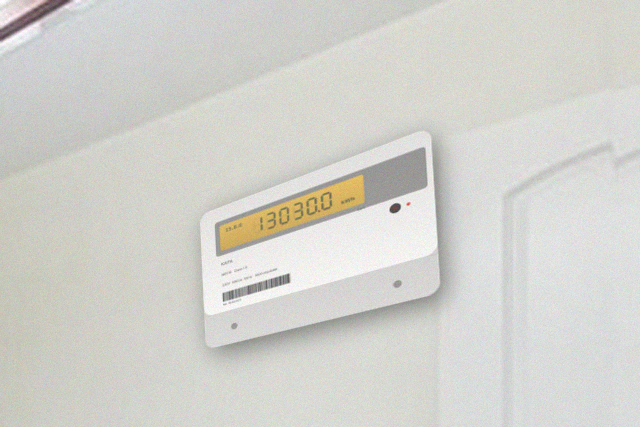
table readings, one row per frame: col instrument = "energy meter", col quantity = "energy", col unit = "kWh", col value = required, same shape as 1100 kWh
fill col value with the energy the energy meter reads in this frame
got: 13030.0 kWh
